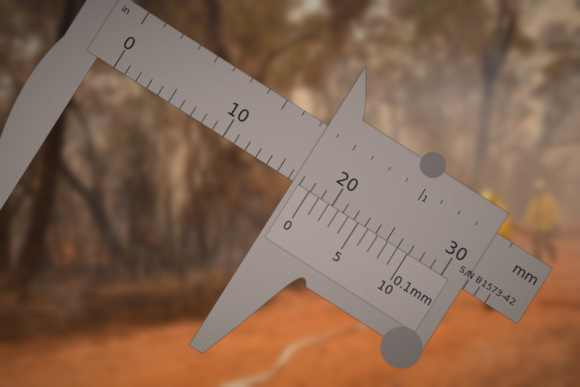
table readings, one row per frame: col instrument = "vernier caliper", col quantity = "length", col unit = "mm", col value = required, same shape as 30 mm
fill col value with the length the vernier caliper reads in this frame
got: 17.9 mm
